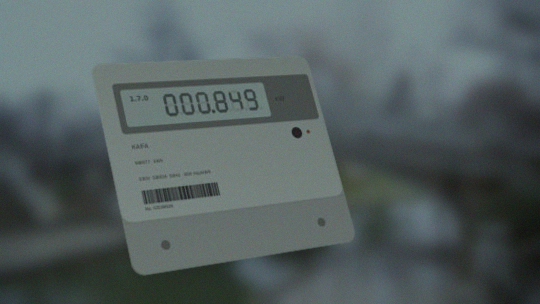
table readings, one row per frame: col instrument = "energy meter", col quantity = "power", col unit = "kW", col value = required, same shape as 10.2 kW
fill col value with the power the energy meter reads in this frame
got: 0.849 kW
